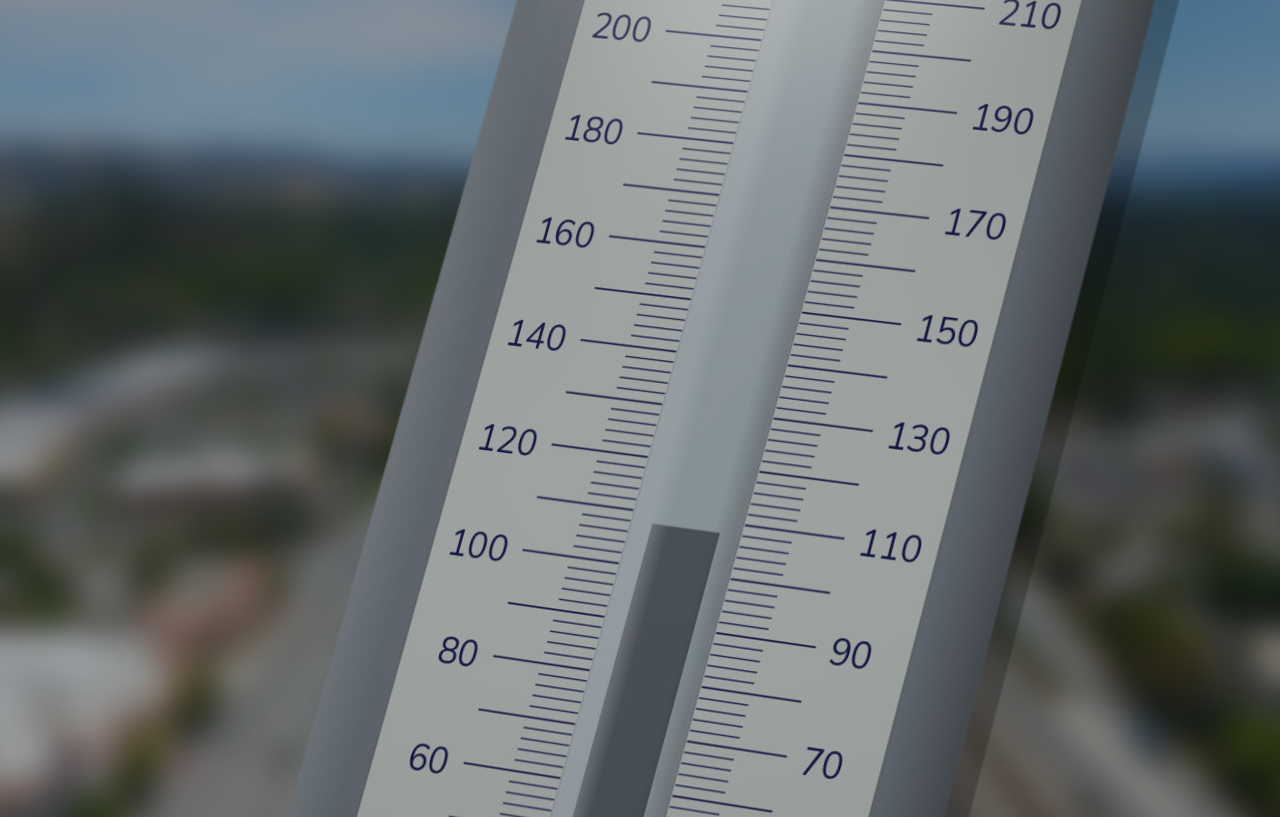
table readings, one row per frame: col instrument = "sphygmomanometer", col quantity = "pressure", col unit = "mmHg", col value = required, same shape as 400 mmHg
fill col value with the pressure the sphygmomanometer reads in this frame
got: 108 mmHg
